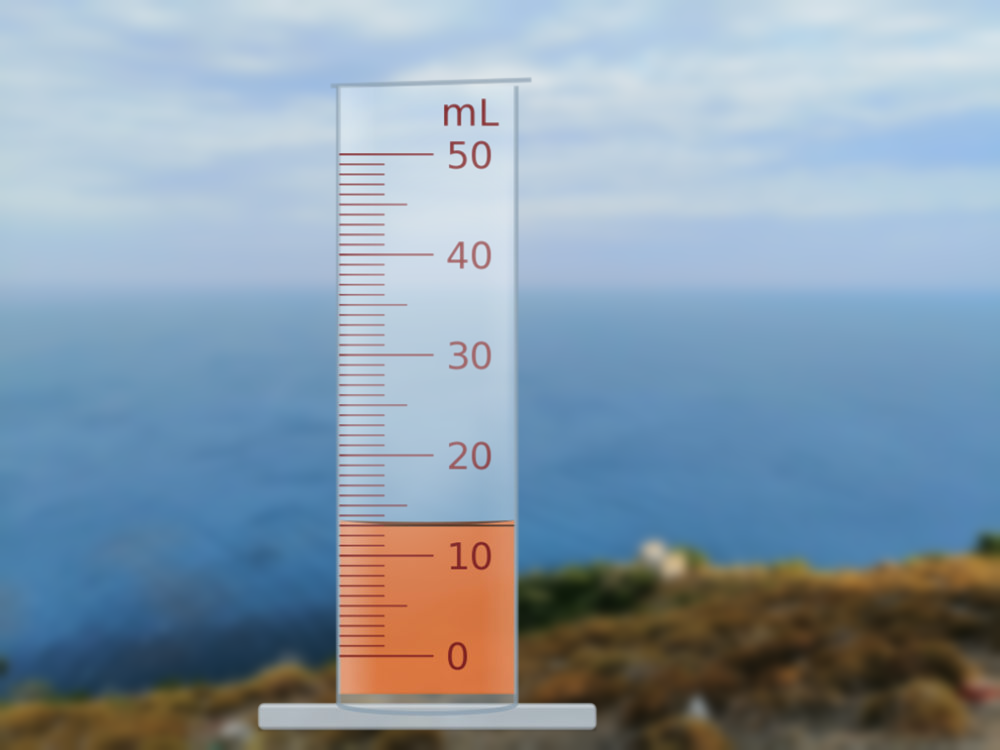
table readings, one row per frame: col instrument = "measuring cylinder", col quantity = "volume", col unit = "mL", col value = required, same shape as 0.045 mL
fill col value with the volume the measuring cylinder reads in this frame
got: 13 mL
